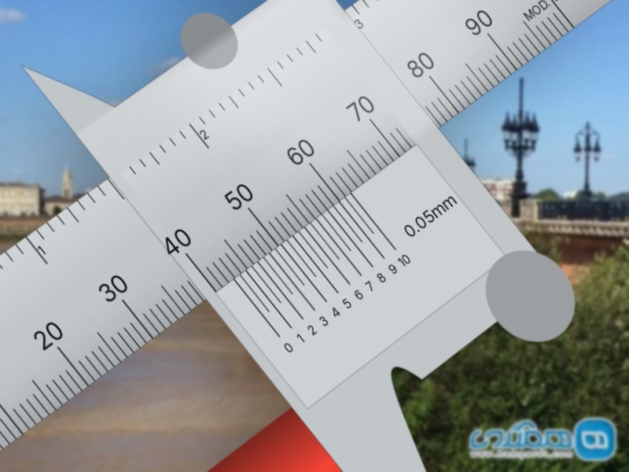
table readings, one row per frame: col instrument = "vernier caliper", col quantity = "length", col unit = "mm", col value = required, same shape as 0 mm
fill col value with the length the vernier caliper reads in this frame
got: 42.8 mm
